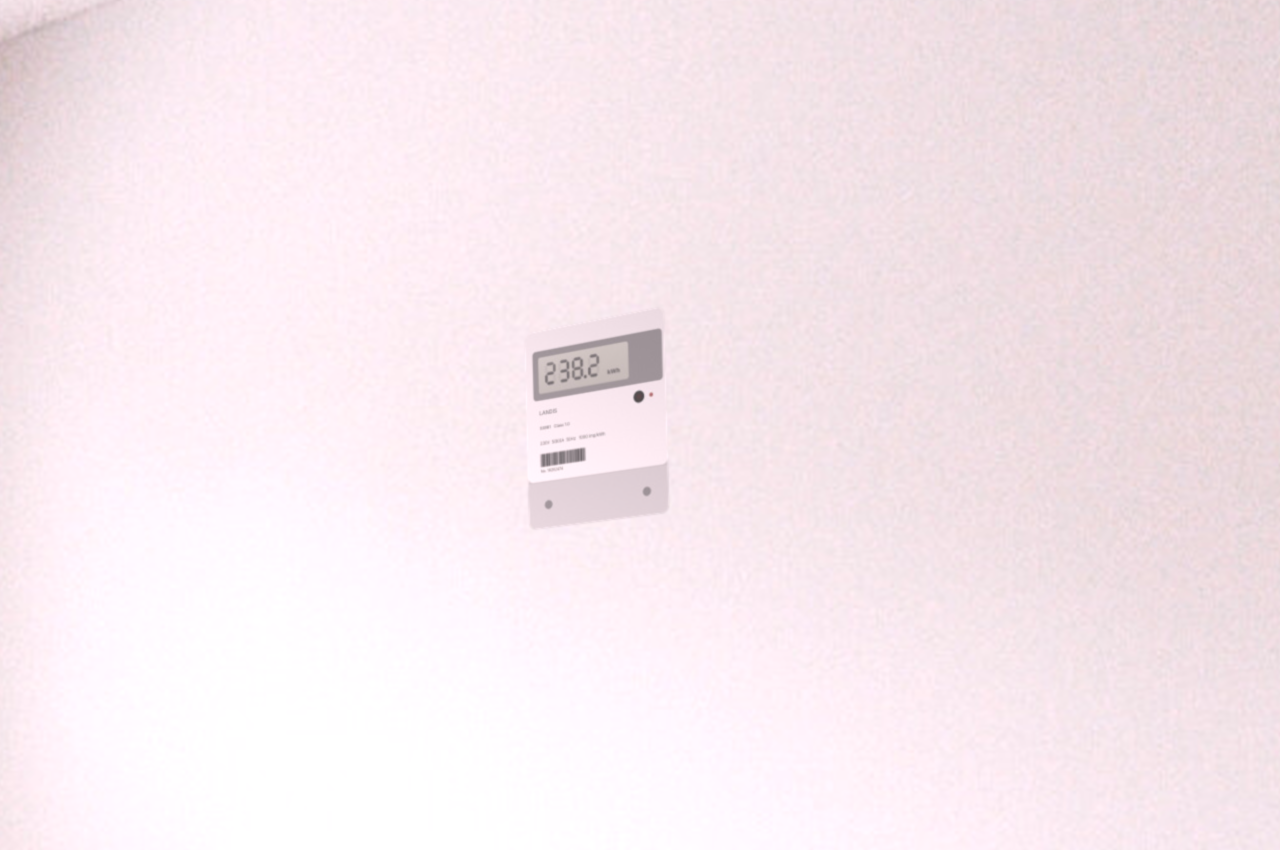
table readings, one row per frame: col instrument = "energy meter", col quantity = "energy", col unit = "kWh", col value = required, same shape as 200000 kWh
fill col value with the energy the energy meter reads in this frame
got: 238.2 kWh
